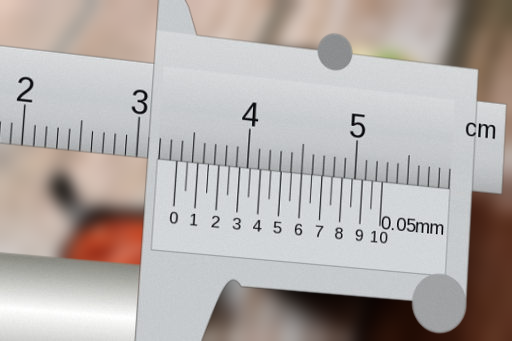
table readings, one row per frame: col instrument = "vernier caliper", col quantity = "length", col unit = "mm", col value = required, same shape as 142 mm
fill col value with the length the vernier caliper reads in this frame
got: 33.6 mm
